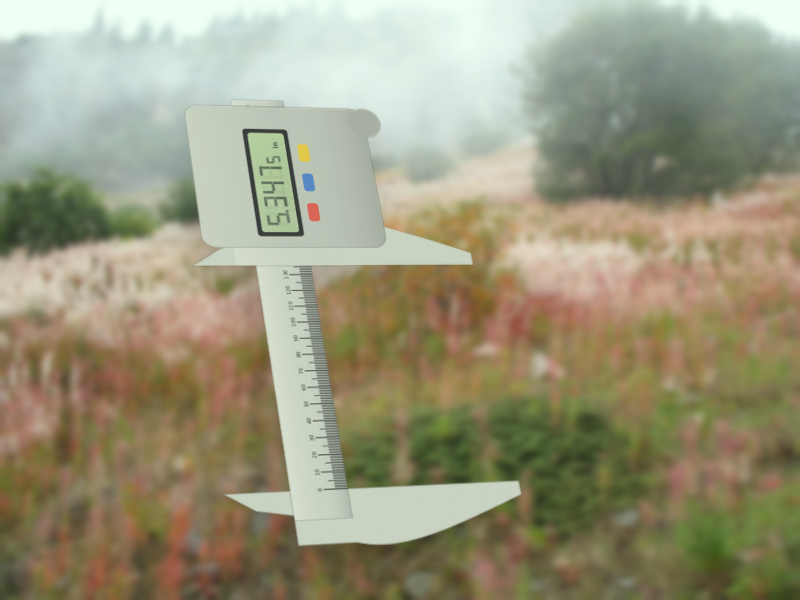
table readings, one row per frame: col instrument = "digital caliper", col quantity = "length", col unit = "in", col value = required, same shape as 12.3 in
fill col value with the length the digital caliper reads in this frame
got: 5.3475 in
